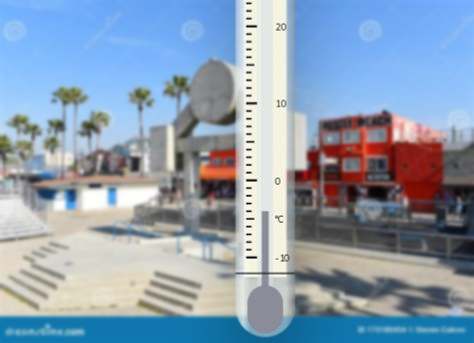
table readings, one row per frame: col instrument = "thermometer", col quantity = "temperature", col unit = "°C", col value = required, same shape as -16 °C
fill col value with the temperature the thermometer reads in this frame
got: -4 °C
